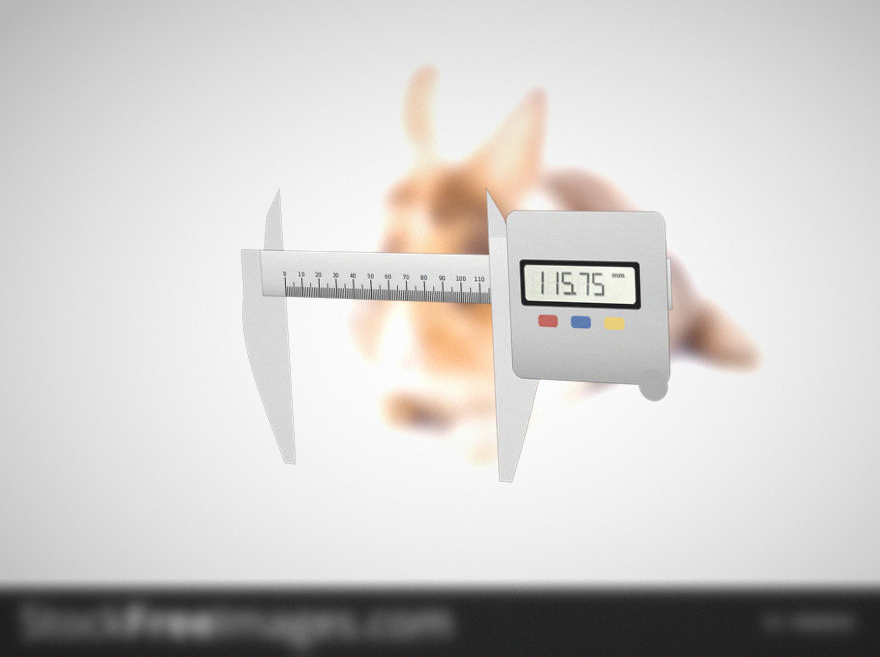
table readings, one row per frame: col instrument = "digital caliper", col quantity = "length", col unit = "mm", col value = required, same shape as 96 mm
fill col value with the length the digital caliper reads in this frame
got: 115.75 mm
